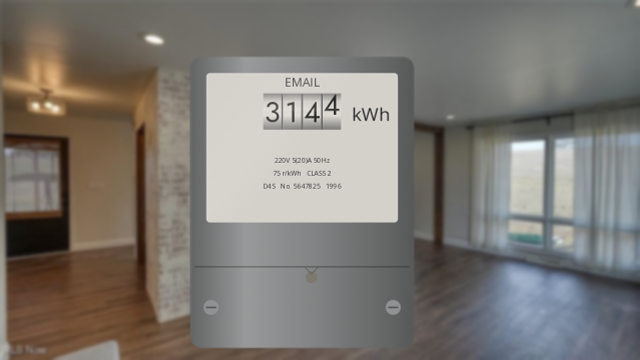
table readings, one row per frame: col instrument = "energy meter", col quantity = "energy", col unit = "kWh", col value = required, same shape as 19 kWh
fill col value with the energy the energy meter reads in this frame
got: 3144 kWh
